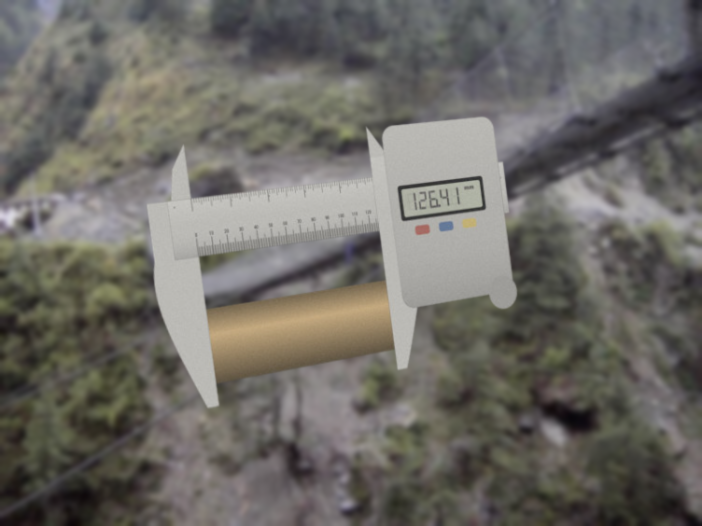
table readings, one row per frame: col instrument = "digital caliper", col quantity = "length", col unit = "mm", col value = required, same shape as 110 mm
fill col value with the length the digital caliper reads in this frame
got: 126.41 mm
